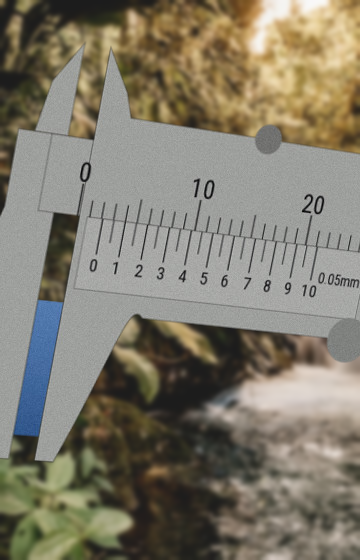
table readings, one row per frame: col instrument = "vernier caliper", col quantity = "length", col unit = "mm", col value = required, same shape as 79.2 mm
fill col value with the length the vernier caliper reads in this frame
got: 2.1 mm
